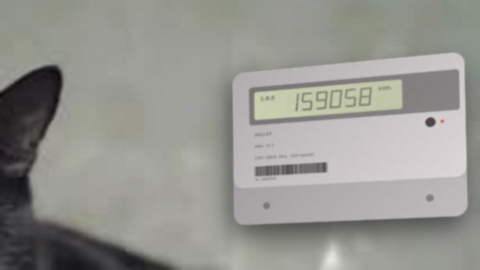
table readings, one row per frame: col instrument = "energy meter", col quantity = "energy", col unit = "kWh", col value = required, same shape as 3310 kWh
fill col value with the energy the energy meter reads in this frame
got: 159058 kWh
